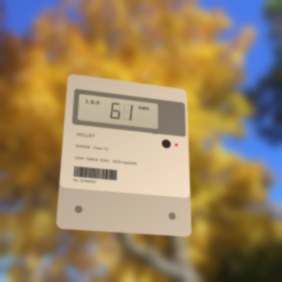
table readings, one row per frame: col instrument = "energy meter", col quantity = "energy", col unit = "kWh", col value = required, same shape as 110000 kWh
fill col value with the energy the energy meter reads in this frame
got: 61 kWh
